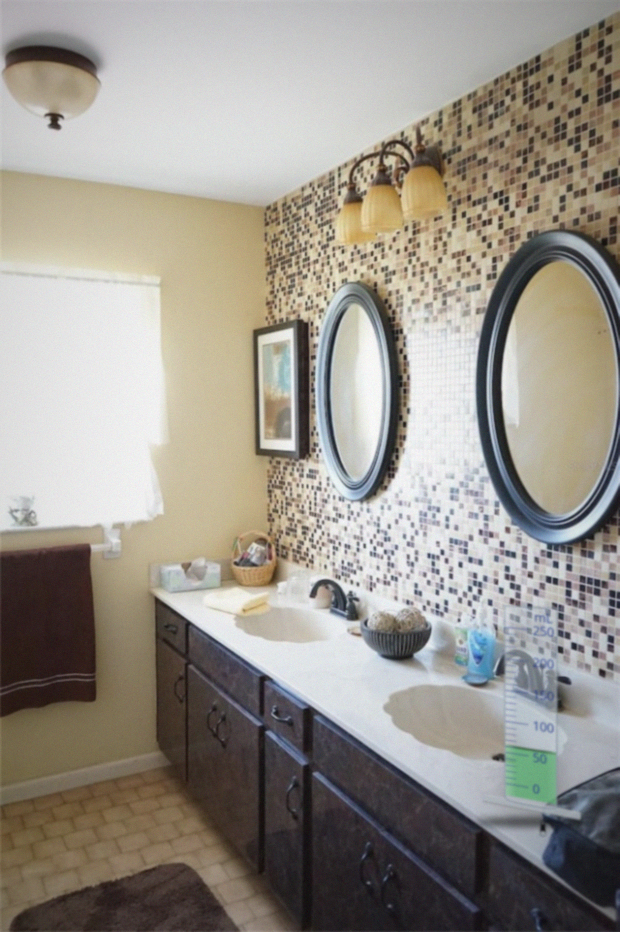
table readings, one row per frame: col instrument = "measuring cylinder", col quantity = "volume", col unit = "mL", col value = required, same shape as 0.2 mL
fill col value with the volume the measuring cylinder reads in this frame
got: 60 mL
